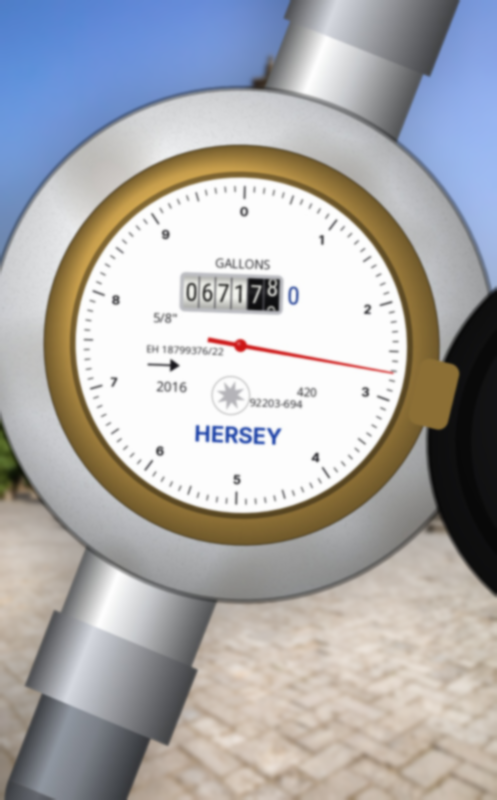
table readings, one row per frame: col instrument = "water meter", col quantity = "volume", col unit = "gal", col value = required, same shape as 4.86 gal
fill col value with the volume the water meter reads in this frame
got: 671782.7 gal
